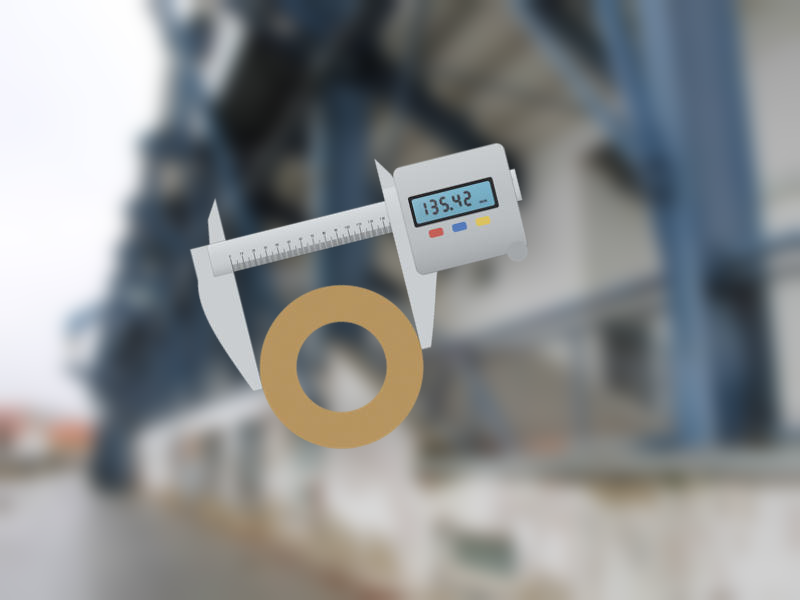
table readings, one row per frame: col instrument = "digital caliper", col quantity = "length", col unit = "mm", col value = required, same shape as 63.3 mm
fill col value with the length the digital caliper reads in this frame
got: 135.42 mm
